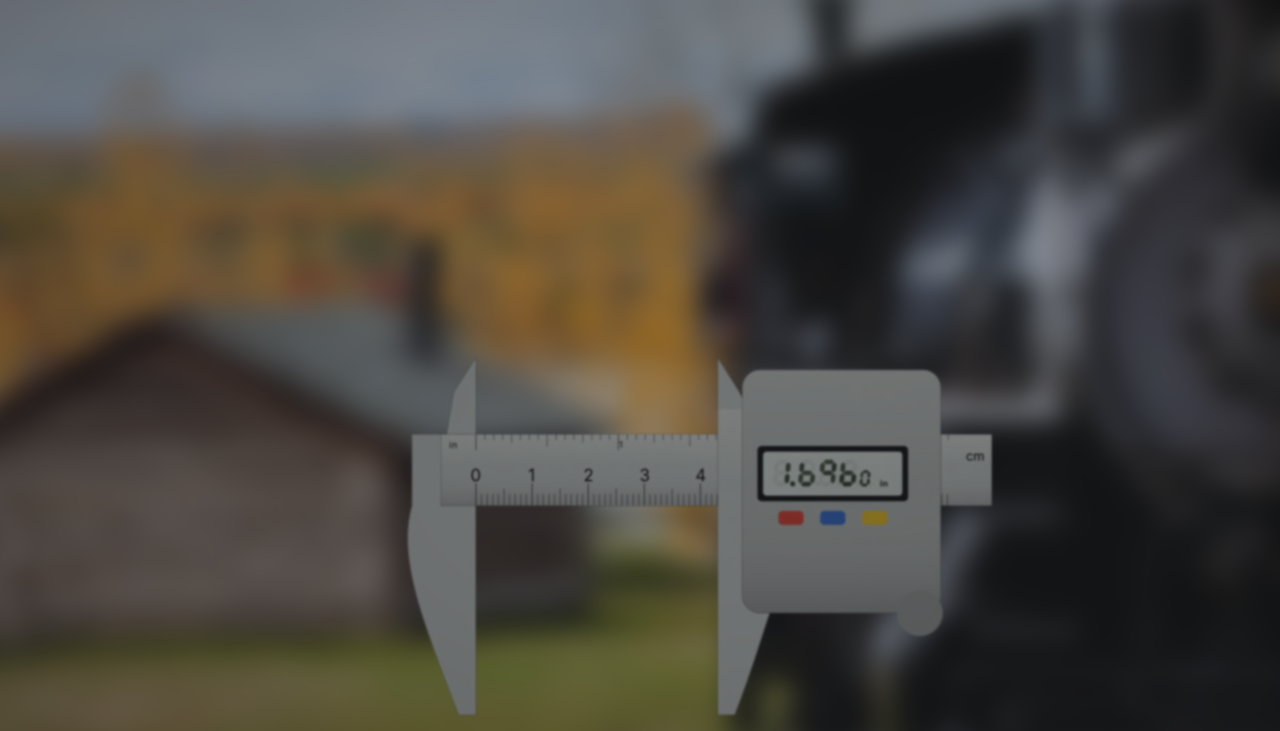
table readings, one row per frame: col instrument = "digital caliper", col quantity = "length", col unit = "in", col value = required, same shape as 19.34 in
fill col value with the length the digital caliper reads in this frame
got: 1.6960 in
